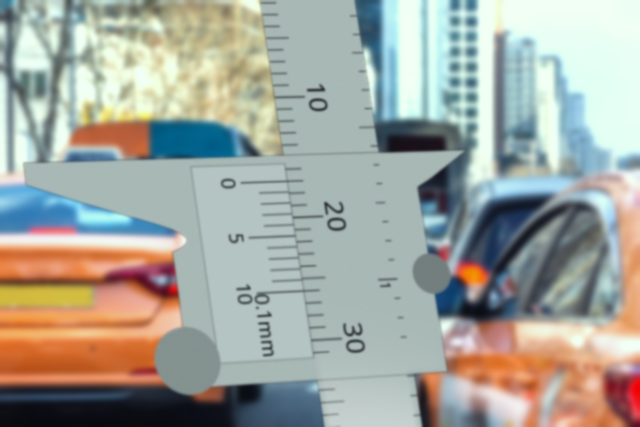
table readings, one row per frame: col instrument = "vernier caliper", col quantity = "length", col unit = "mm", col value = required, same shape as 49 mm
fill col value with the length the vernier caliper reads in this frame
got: 17.0 mm
